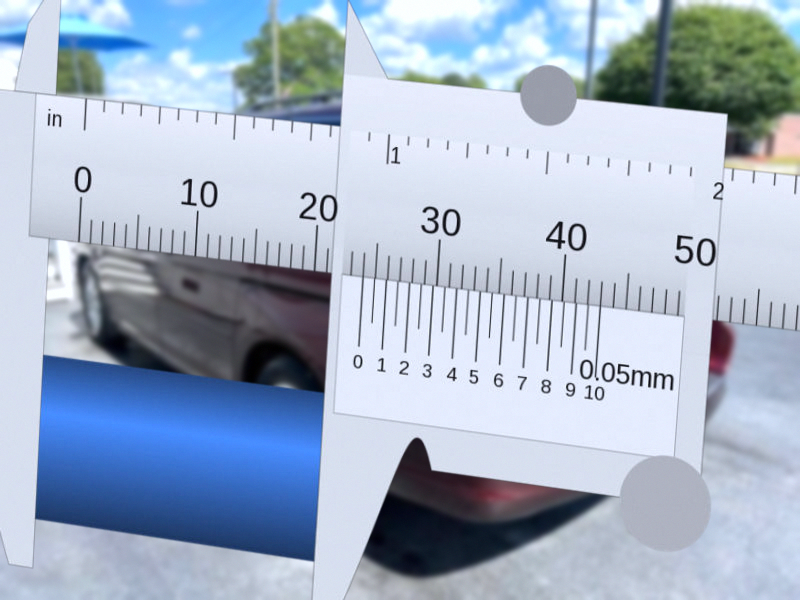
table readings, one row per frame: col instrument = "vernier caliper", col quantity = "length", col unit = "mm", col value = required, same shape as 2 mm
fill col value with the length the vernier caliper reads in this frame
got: 24.0 mm
